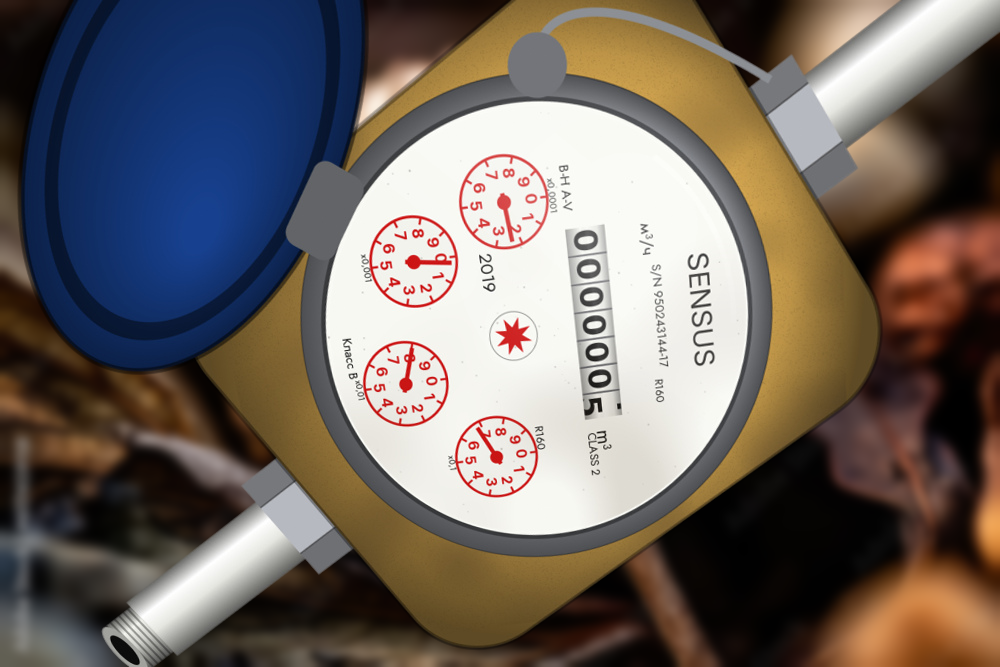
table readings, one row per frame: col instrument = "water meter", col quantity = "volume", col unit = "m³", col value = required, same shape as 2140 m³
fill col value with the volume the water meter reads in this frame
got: 4.6802 m³
